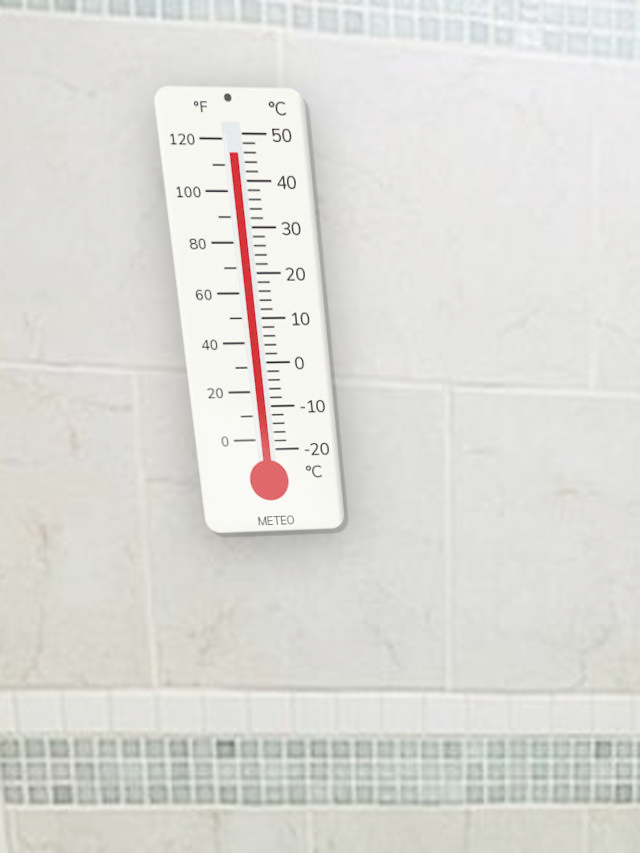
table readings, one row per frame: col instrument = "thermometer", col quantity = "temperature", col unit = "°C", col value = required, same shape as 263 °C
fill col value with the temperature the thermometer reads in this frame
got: 46 °C
